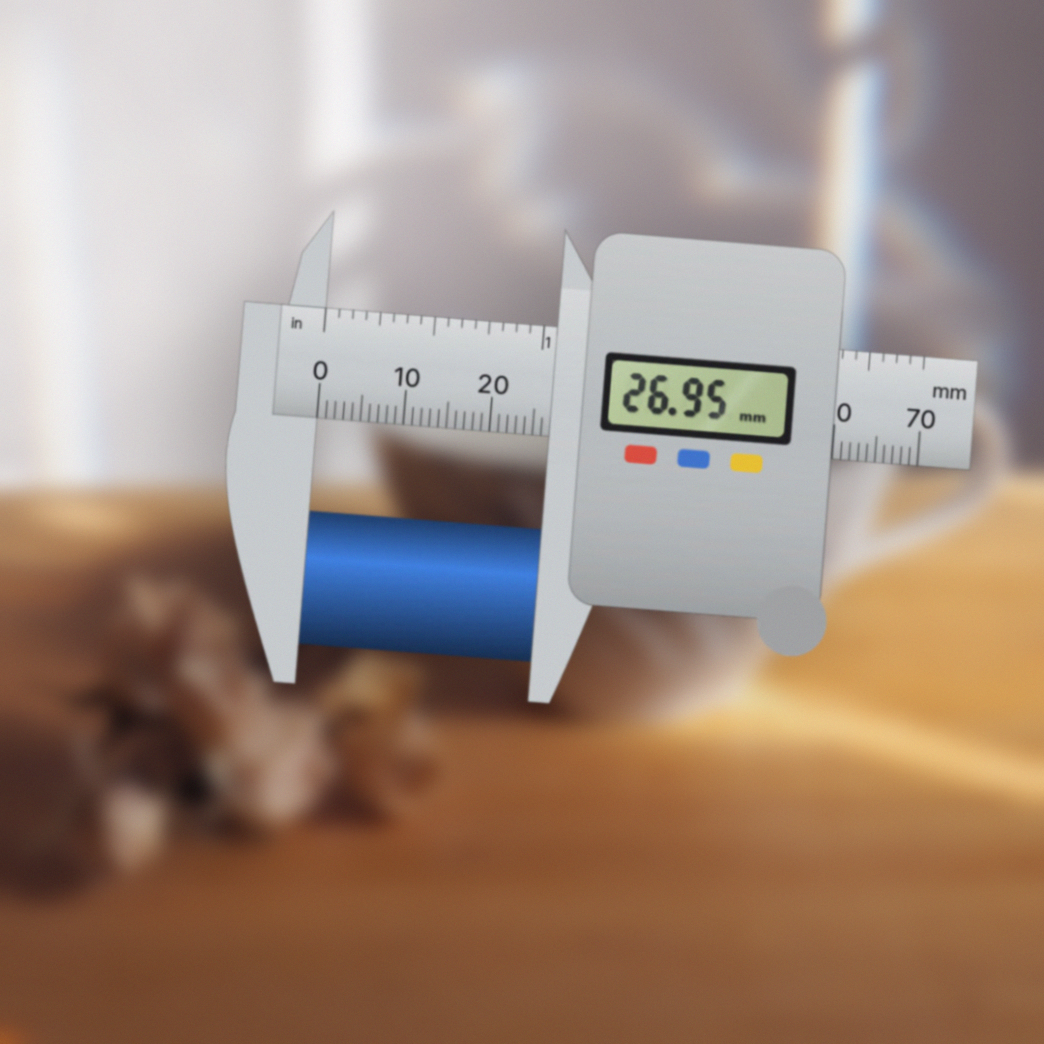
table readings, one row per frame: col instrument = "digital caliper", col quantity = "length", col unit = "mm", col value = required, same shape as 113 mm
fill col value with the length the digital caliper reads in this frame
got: 26.95 mm
